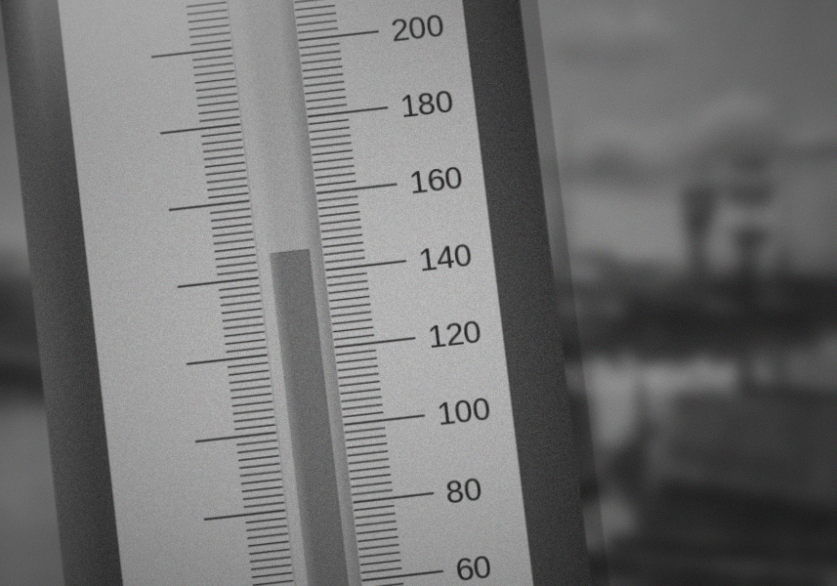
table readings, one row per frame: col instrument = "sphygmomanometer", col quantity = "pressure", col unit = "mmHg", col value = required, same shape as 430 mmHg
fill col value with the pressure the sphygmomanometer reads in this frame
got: 146 mmHg
